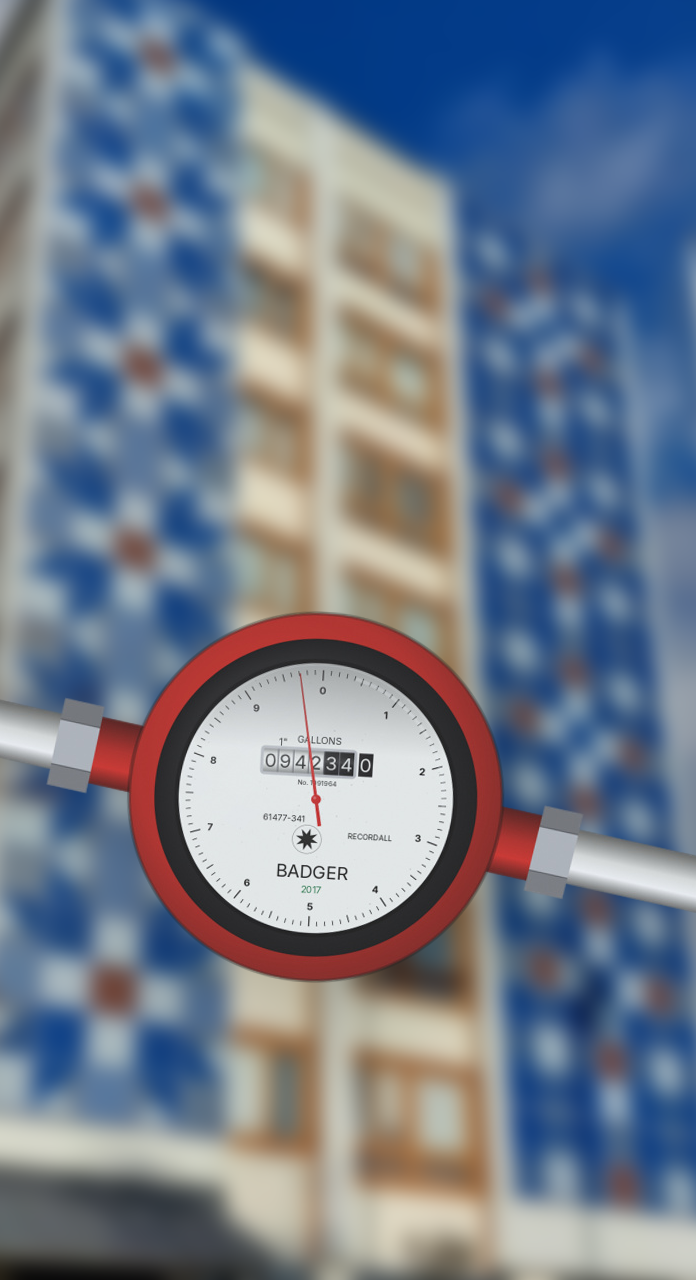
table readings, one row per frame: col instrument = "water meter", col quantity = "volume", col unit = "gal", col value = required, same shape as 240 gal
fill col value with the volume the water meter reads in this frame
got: 942339.7 gal
